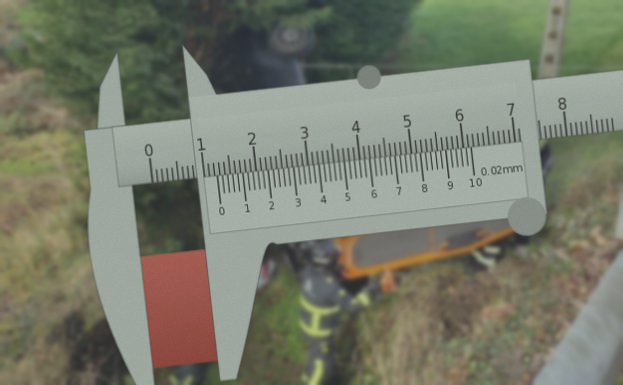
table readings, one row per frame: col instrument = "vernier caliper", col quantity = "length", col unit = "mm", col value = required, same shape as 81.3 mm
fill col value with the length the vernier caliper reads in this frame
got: 12.5 mm
